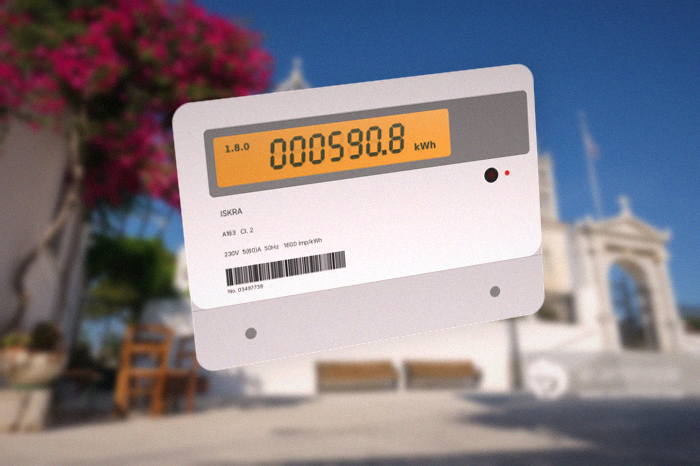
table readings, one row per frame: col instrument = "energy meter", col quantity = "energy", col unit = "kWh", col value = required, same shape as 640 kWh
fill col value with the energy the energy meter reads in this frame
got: 590.8 kWh
